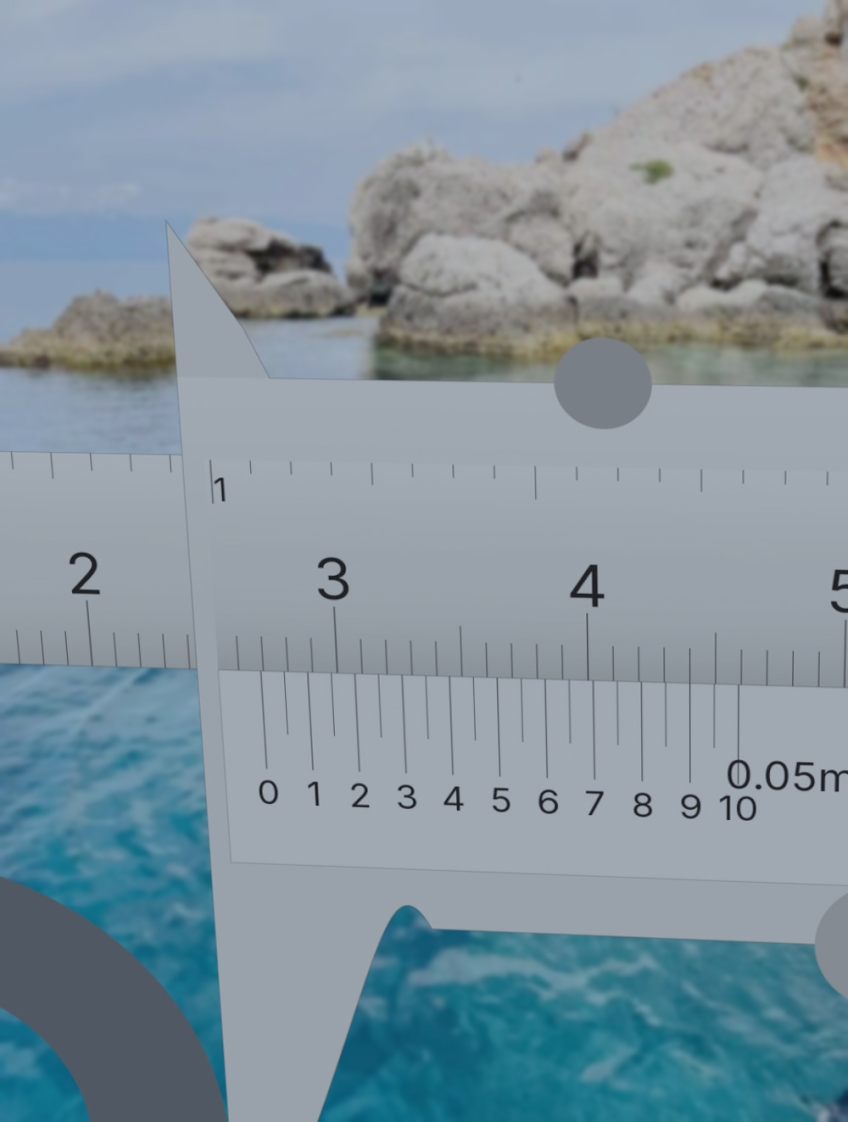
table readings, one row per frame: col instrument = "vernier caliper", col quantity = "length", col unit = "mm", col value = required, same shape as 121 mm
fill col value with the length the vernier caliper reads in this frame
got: 26.90 mm
